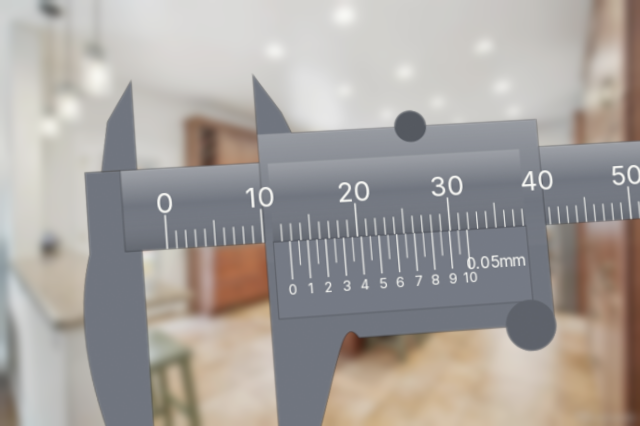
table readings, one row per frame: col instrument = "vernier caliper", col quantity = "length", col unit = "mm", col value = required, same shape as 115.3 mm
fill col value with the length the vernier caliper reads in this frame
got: 12.8 mm
